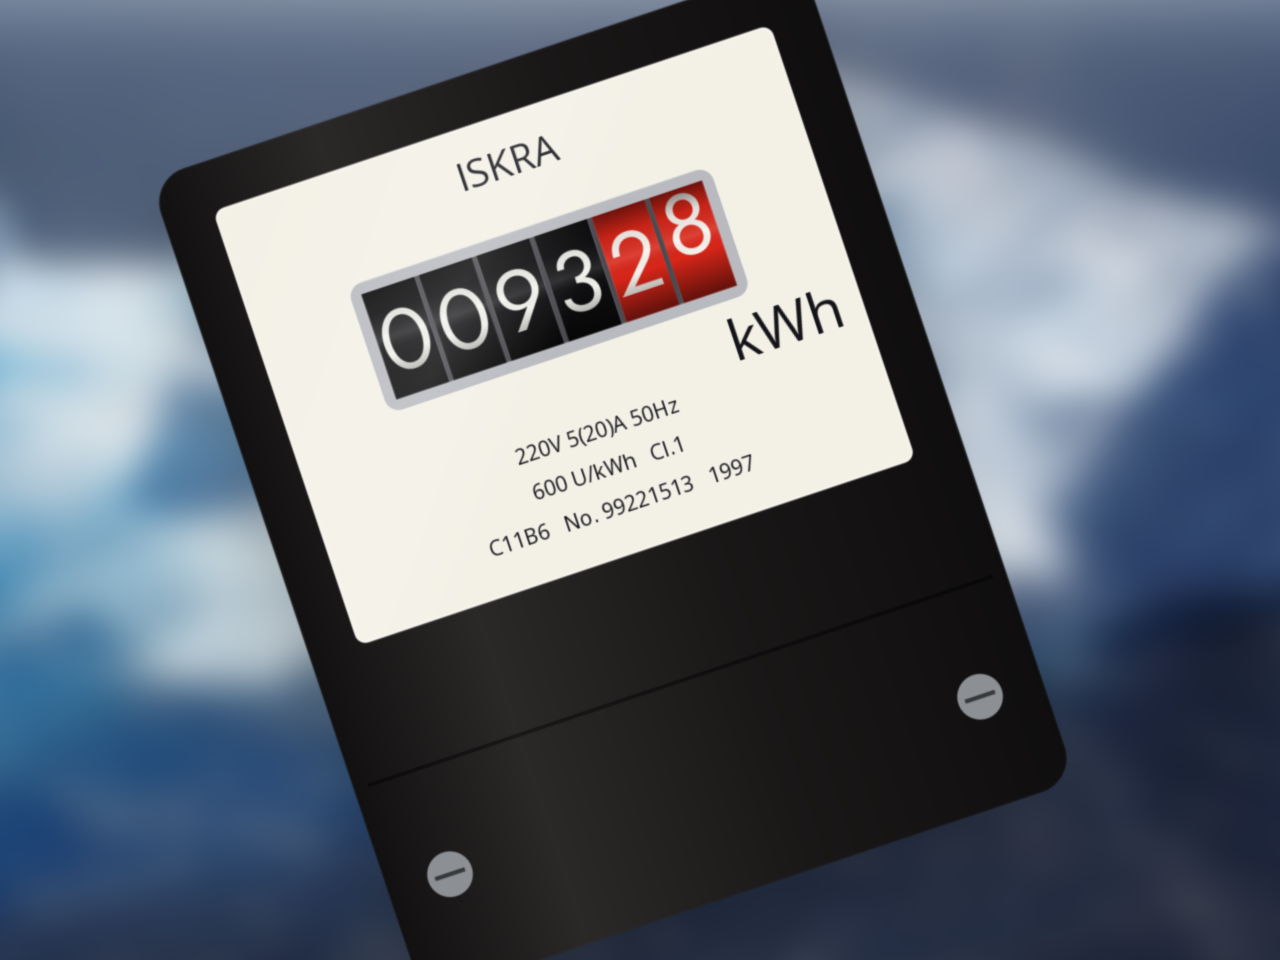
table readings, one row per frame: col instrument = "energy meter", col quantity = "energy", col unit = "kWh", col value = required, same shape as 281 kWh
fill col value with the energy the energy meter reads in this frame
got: 93.28 kWh
